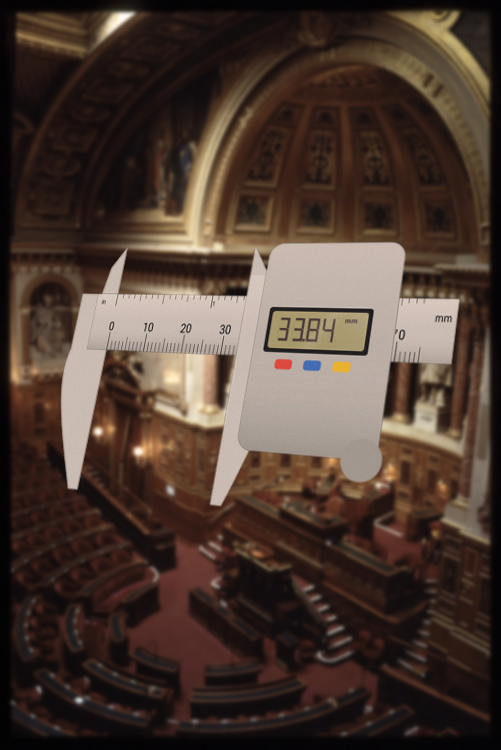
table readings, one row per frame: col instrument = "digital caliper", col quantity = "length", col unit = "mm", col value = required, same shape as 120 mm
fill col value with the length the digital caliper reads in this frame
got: 33.84 mm
